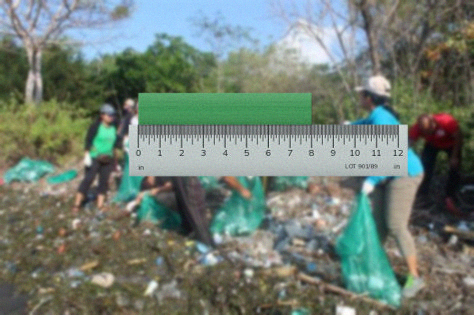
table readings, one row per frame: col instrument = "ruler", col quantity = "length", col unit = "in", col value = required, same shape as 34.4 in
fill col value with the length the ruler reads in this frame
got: 8 in
